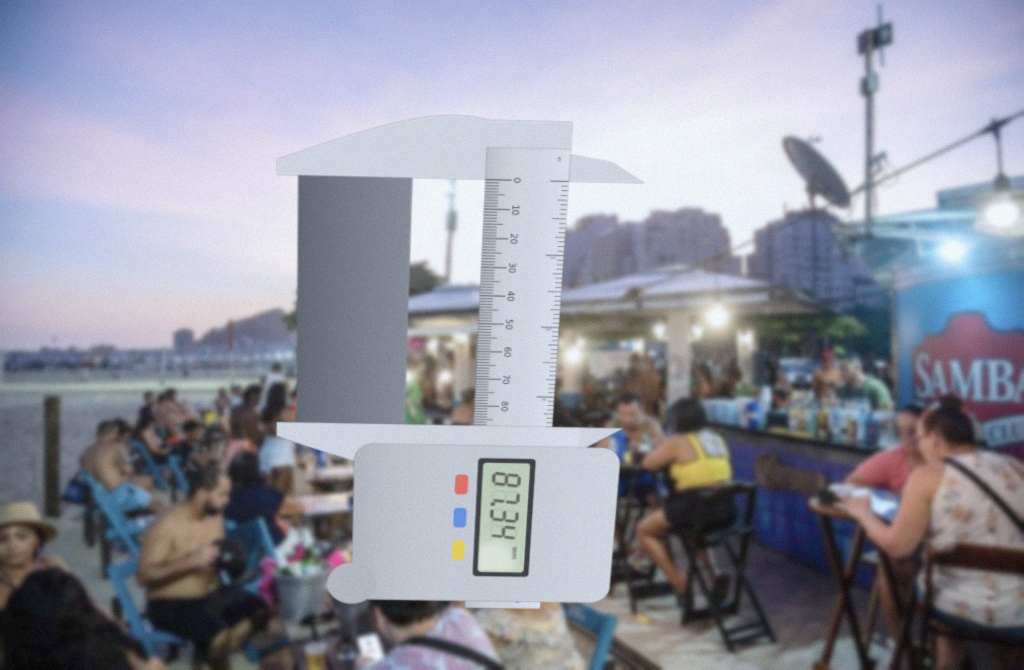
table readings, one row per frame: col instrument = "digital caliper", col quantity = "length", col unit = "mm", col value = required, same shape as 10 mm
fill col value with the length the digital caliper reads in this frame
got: 87.34 mm
